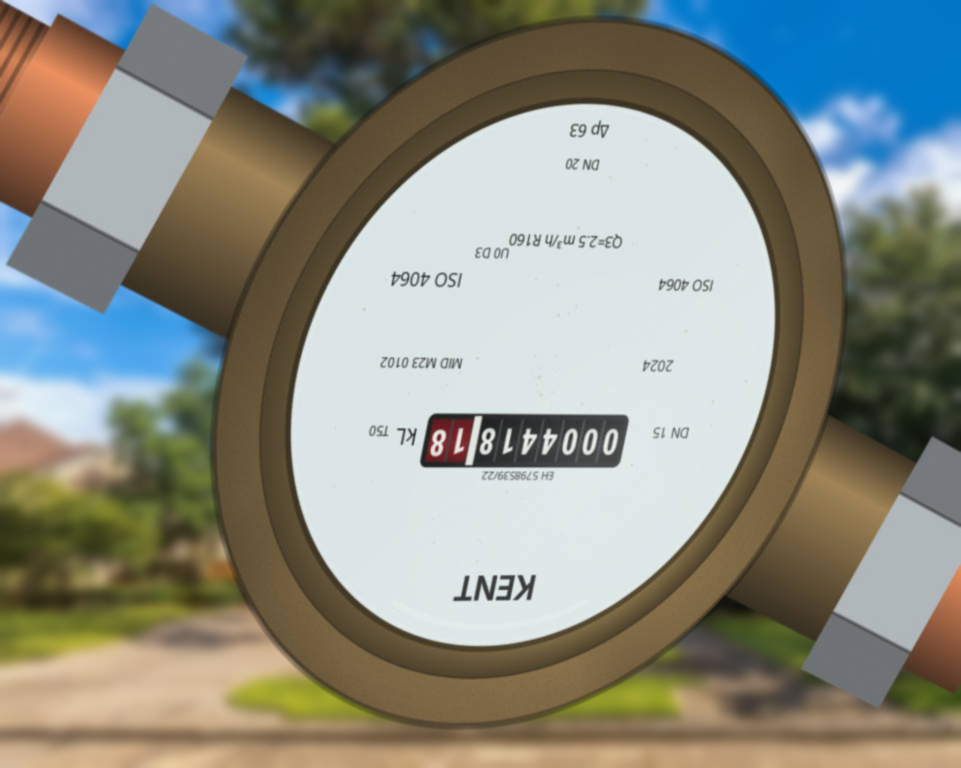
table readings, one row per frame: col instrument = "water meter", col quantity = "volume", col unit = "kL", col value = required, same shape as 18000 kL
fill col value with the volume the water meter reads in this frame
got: 4418.18 kL
